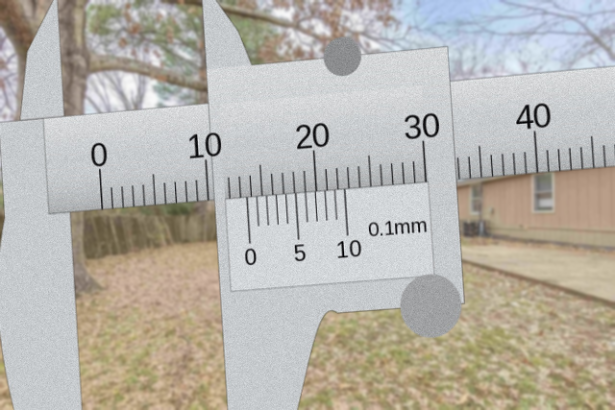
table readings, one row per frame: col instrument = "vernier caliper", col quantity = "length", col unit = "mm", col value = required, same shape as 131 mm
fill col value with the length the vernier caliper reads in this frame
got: 13.6 mm
